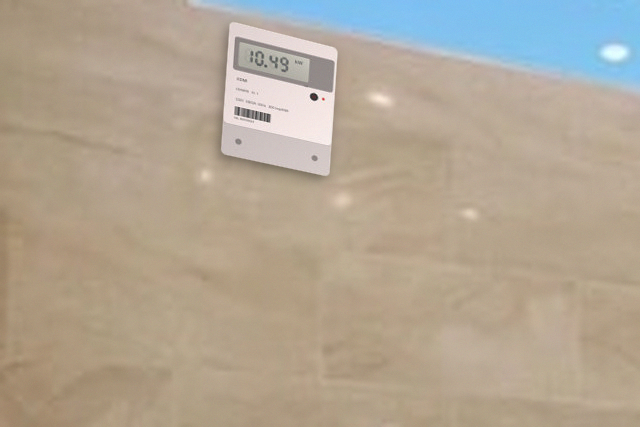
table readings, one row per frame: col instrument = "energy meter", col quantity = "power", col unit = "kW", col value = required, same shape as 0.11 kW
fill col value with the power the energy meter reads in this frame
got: 10.49 kW
